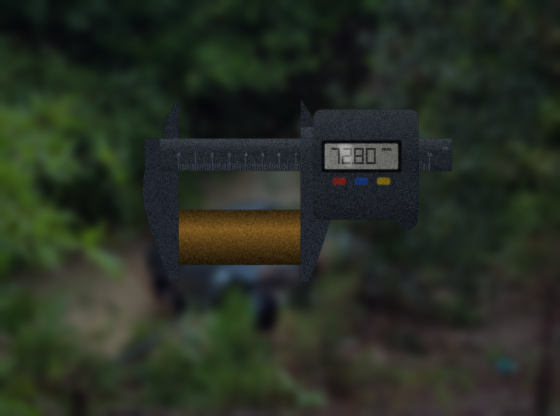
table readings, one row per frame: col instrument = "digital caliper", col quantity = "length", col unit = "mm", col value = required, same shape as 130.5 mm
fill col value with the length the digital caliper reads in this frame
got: 72.80 mm
